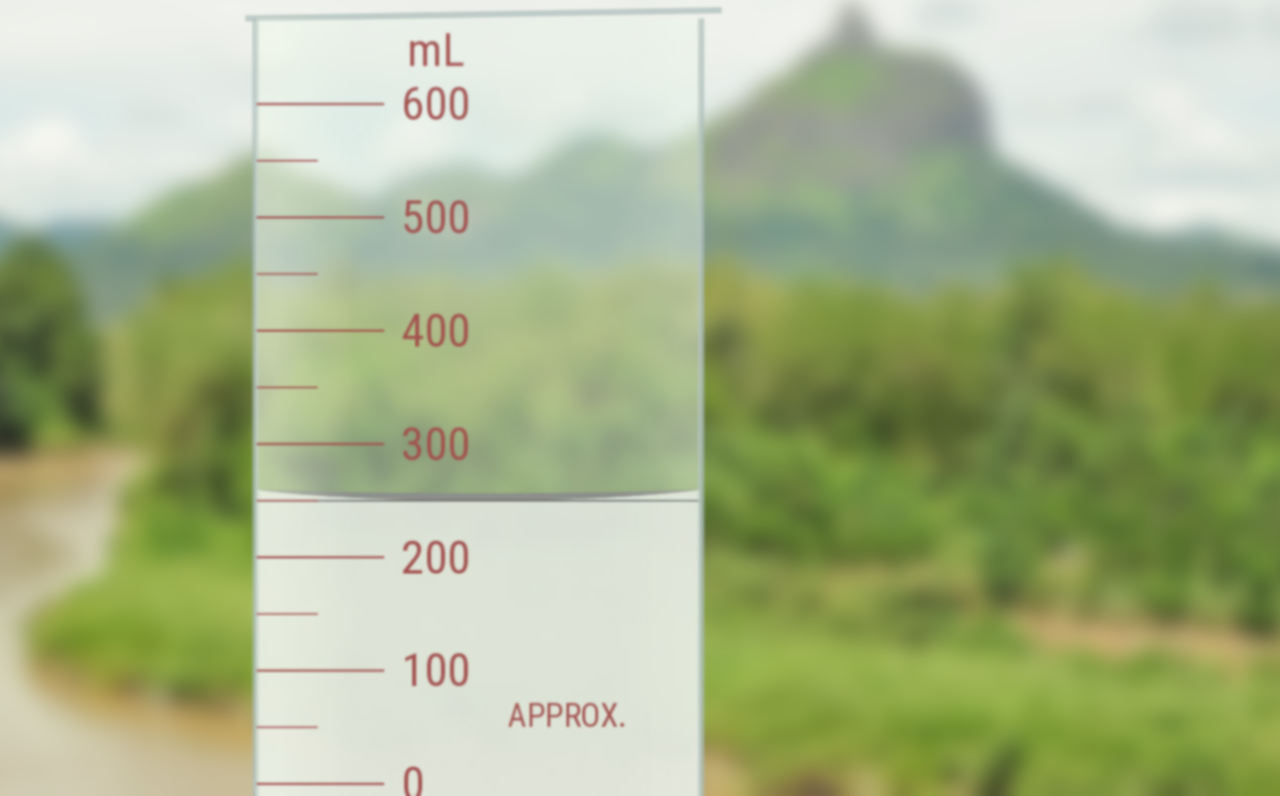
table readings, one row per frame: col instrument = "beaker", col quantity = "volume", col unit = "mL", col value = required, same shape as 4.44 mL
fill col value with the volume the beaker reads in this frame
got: 250 mL
